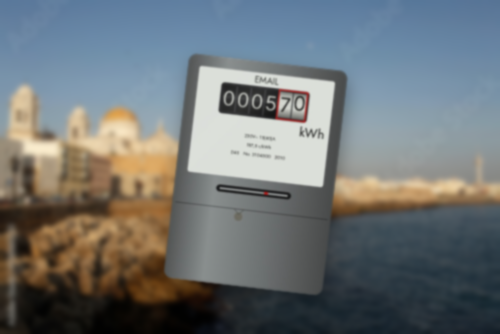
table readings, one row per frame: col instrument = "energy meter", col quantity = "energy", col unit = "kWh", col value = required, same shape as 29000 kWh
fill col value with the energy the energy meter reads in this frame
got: 5.70 kWh
